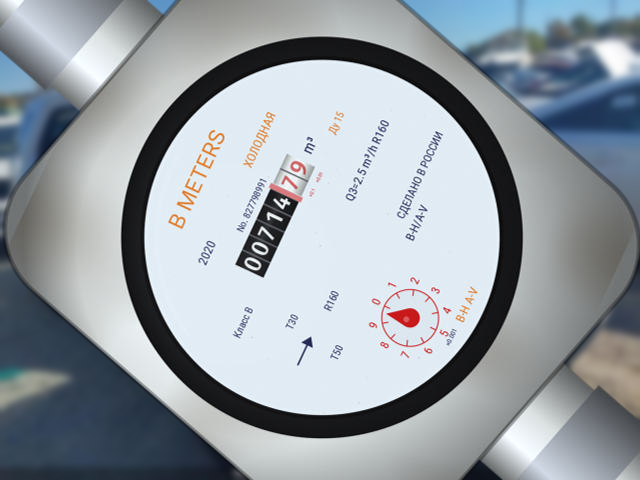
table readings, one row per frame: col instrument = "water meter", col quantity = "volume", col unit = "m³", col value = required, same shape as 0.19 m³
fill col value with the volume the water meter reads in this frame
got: 714.789 m³
